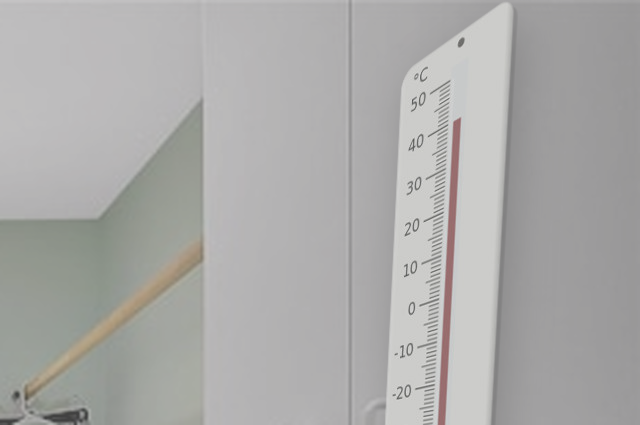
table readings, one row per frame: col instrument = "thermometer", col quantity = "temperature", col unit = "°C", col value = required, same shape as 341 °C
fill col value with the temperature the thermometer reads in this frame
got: 40 °C
